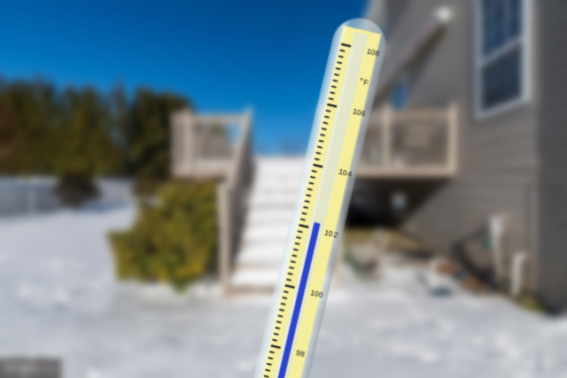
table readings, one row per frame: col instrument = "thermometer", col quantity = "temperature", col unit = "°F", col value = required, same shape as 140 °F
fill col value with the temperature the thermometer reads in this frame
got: 102.2 °F
